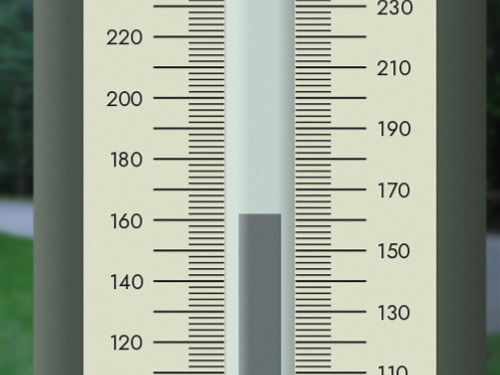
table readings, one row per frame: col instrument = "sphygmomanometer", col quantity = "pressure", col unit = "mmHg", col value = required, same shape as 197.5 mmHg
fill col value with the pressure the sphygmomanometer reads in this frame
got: 162 mmHg
